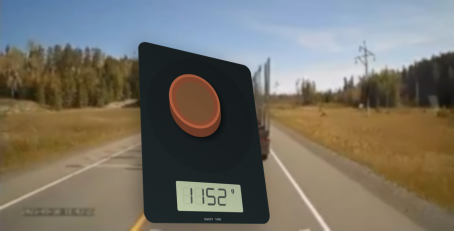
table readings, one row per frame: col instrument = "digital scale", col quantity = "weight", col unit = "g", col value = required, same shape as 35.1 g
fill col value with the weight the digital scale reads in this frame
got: 1152 g
